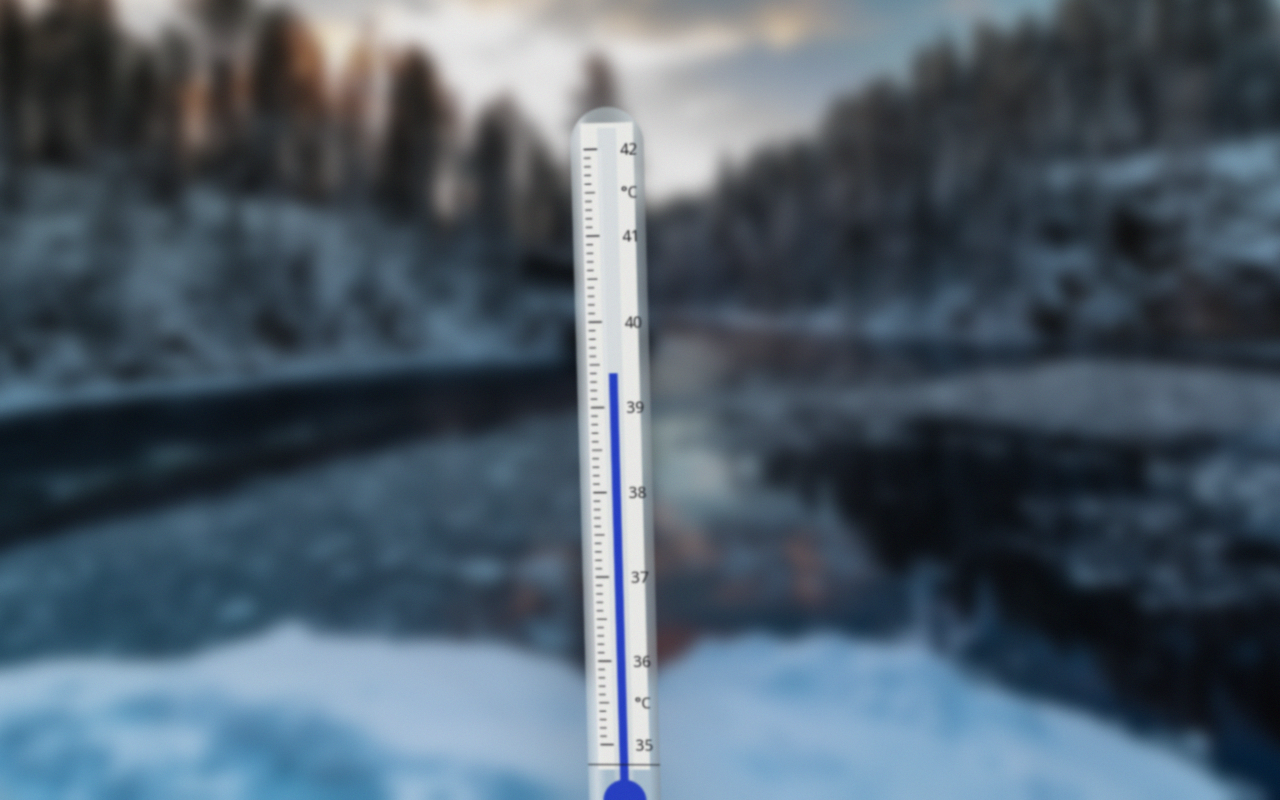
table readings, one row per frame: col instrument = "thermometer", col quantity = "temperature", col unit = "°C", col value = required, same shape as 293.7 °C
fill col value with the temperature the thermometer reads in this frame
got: 39.4 °C
